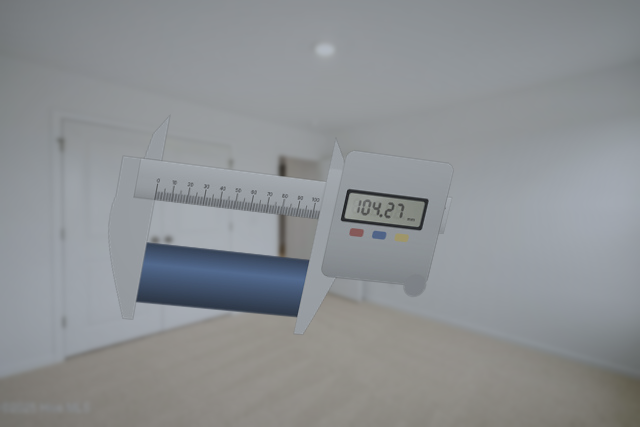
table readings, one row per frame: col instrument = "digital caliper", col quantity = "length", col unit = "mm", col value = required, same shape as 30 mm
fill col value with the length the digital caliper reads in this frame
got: 104.27 mm
